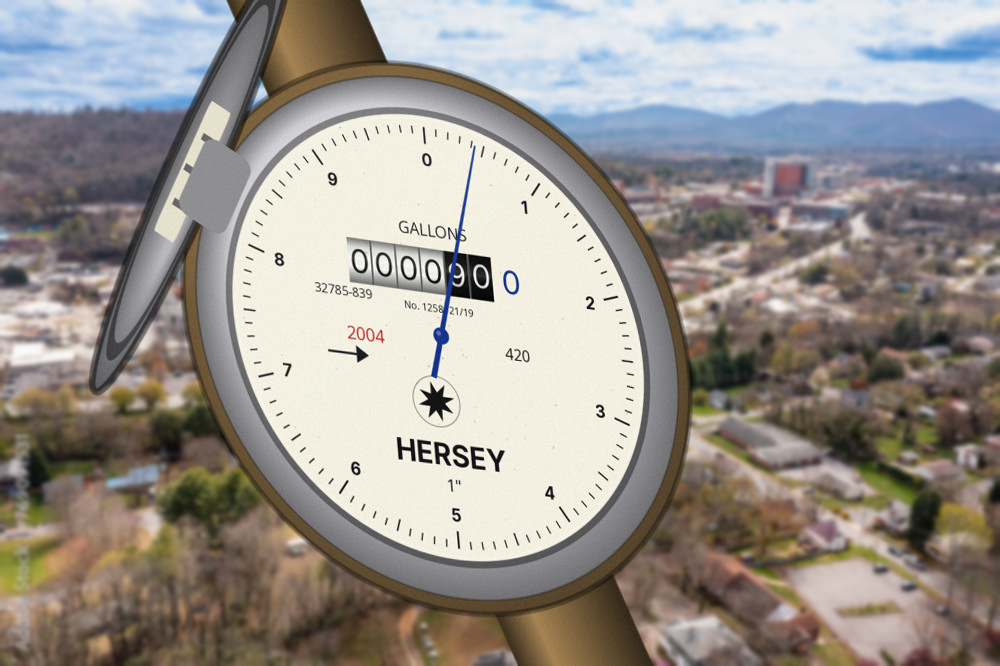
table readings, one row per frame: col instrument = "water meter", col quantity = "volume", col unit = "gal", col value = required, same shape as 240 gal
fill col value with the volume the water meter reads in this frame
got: 900.4 gal
